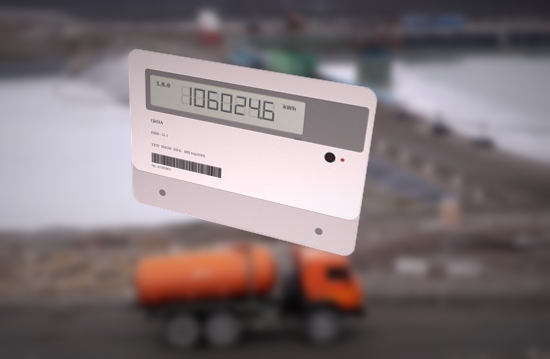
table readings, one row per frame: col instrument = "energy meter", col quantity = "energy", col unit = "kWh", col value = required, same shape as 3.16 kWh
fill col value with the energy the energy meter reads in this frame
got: 106024.6 kWh
